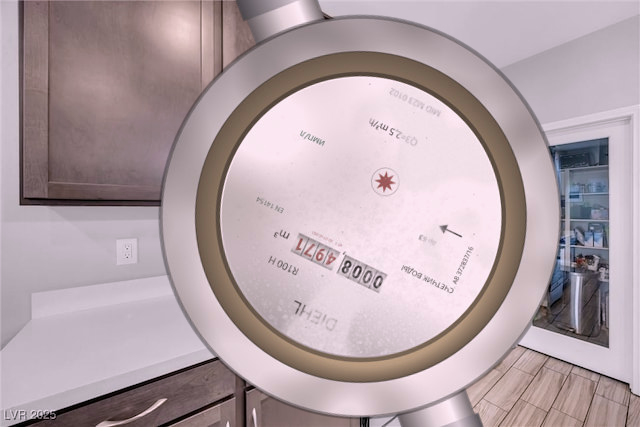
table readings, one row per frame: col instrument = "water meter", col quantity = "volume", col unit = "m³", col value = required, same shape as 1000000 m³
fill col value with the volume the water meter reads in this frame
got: 8.4971 m³
